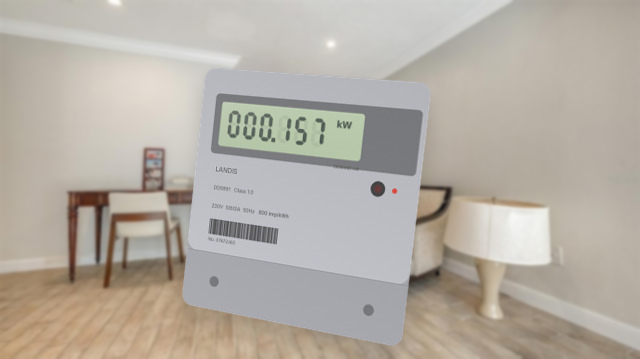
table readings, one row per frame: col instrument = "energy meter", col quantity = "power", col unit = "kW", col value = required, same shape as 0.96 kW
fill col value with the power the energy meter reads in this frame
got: 0.157 kW
